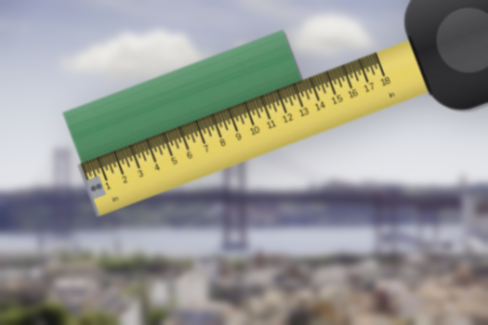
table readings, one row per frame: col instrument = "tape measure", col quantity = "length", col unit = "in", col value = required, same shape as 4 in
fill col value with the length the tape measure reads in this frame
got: 13.5 in
